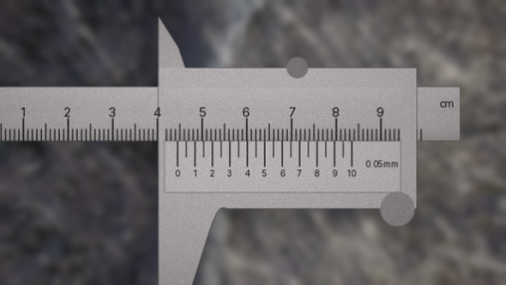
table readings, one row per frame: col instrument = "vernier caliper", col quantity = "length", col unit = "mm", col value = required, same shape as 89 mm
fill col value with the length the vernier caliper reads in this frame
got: 44.5 mm
